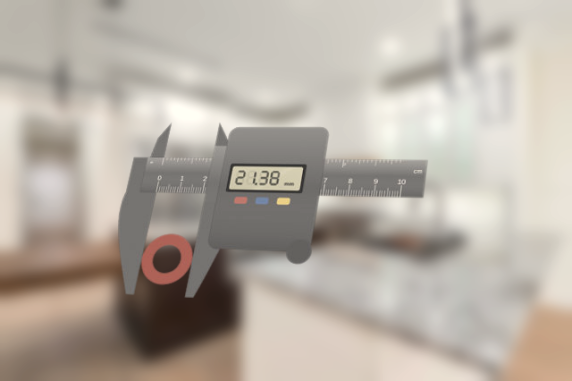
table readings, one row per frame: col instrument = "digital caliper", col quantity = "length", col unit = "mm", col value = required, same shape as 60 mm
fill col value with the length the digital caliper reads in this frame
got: 21.38 mm
